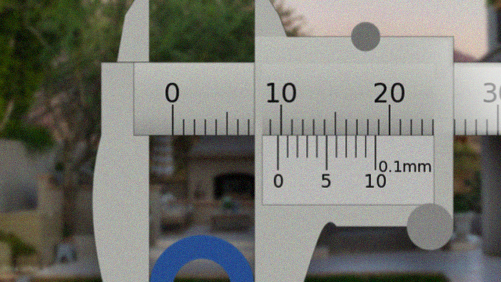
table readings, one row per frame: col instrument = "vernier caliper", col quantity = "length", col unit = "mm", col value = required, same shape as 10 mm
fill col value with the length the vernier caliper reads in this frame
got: 9.7 mm
